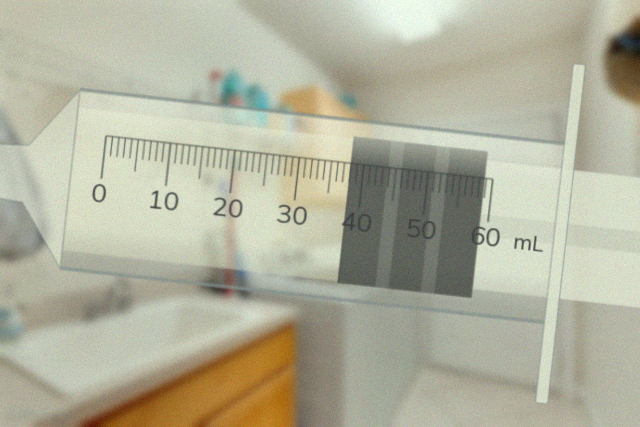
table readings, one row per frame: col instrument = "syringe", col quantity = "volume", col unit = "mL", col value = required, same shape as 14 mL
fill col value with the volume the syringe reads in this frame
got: 38 mL
